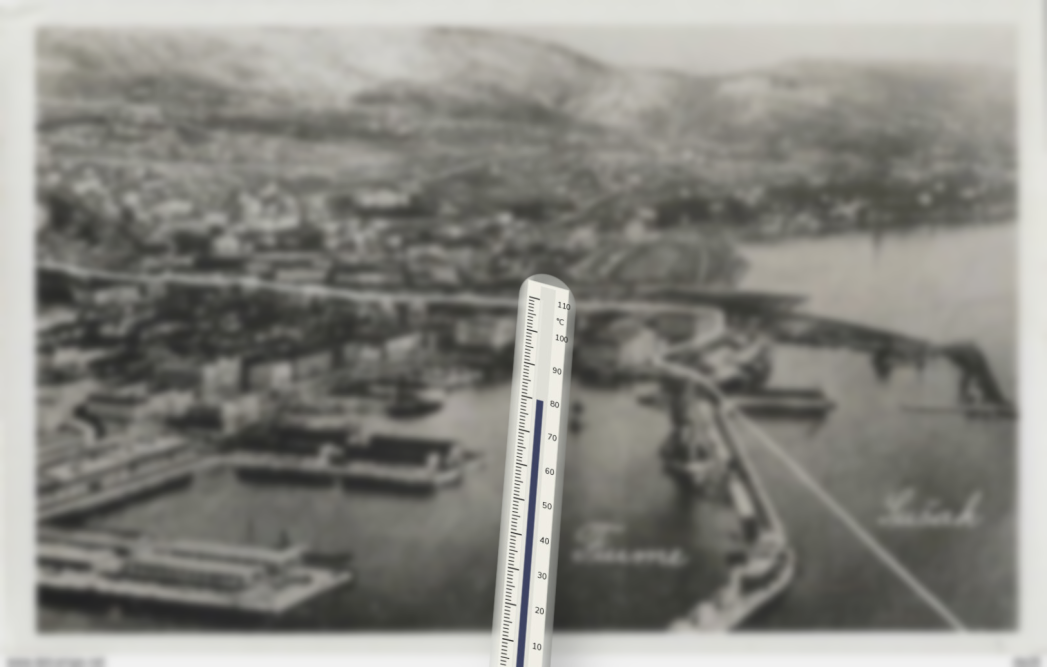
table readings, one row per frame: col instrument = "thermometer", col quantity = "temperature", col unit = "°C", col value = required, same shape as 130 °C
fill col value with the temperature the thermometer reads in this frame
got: 80 °C
